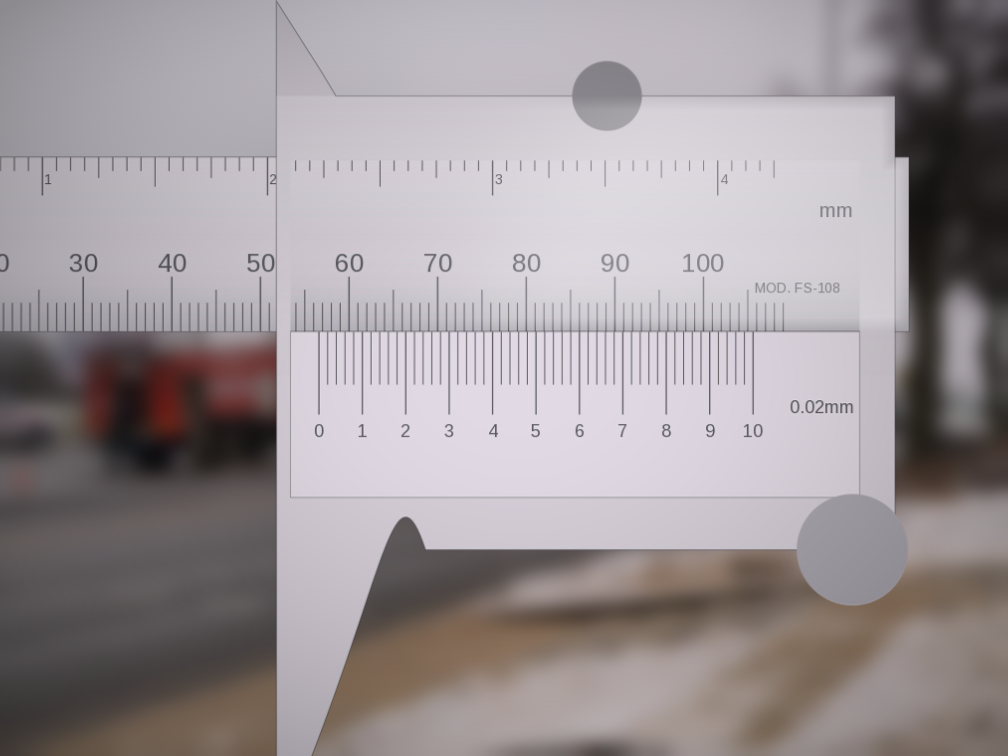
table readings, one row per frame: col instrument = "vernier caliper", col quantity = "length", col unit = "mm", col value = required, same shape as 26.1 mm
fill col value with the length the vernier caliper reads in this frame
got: 56.6 mm
